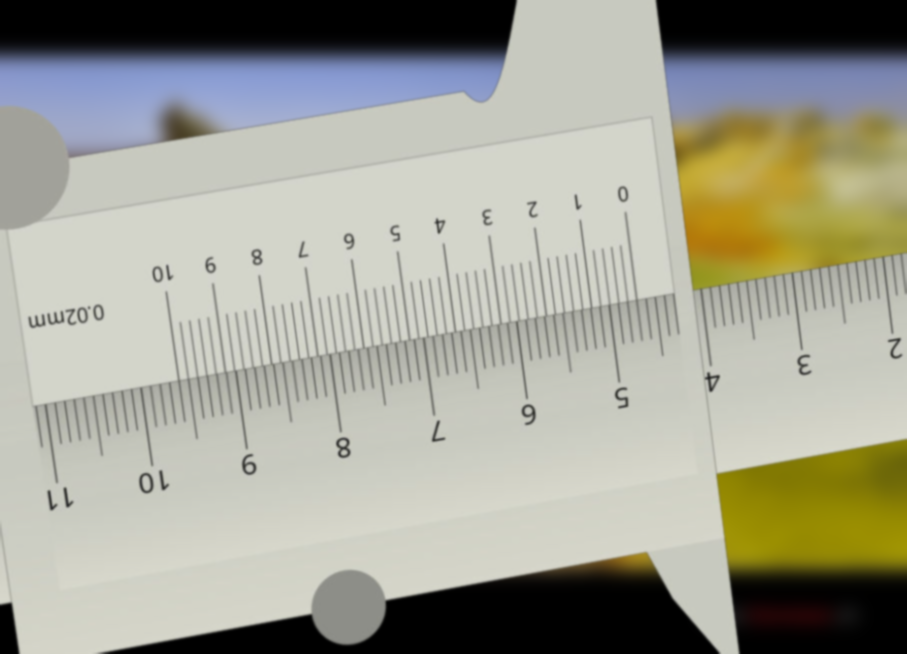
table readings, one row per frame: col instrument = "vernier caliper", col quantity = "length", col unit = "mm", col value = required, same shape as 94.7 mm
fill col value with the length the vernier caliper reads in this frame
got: 47.0 mm
